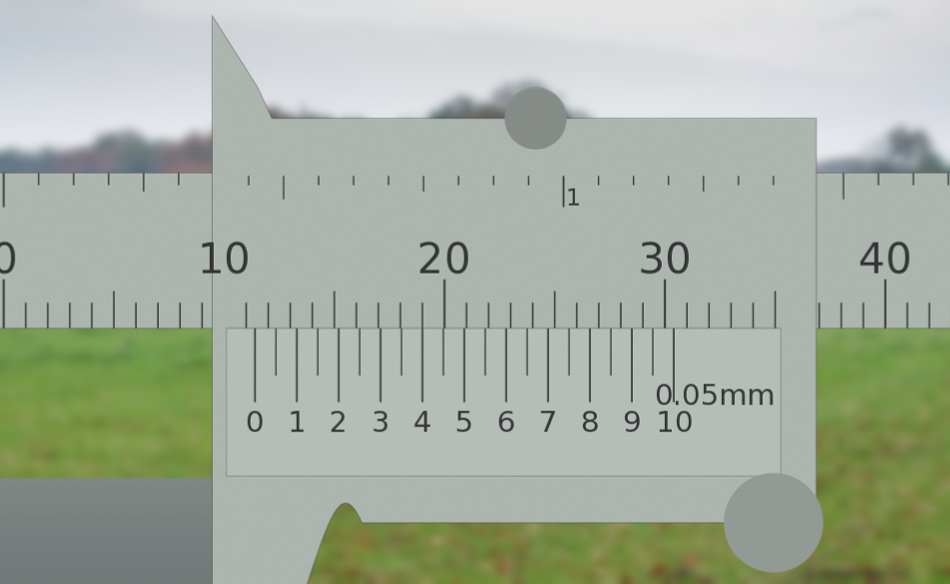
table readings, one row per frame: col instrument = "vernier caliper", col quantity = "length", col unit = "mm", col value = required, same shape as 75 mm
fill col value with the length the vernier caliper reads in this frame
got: 11.4 mm
